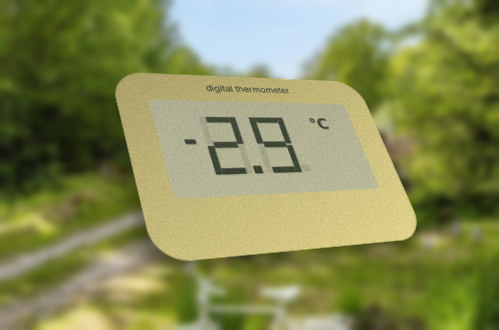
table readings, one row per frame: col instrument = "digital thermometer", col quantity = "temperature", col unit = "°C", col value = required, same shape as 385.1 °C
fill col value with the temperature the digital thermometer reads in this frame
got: -2.9 °C
